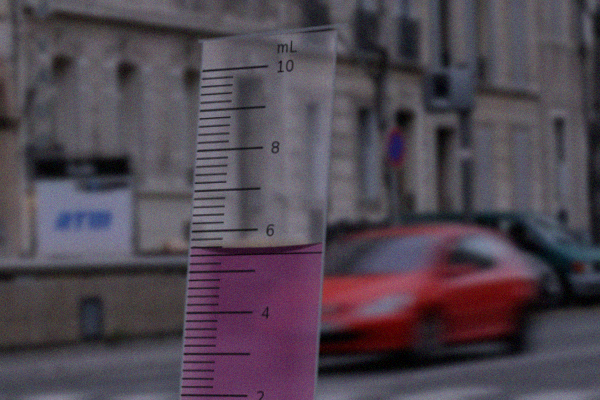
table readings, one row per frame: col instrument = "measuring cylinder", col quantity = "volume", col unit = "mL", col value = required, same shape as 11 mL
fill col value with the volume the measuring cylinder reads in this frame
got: 5.4 mL
